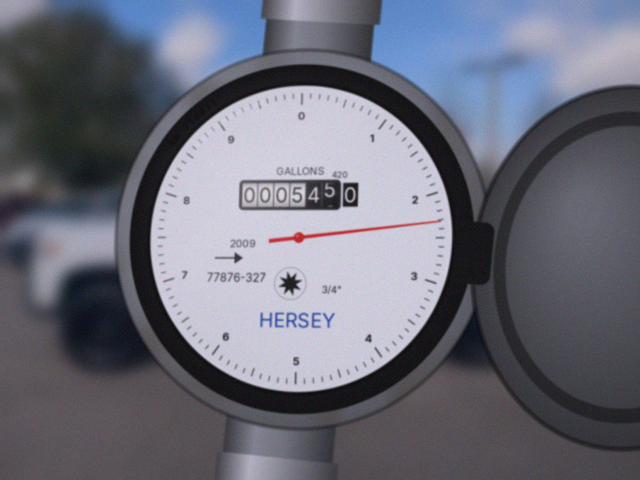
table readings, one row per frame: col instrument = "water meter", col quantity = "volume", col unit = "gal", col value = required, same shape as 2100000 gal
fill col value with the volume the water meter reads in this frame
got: 5452.3 gal
